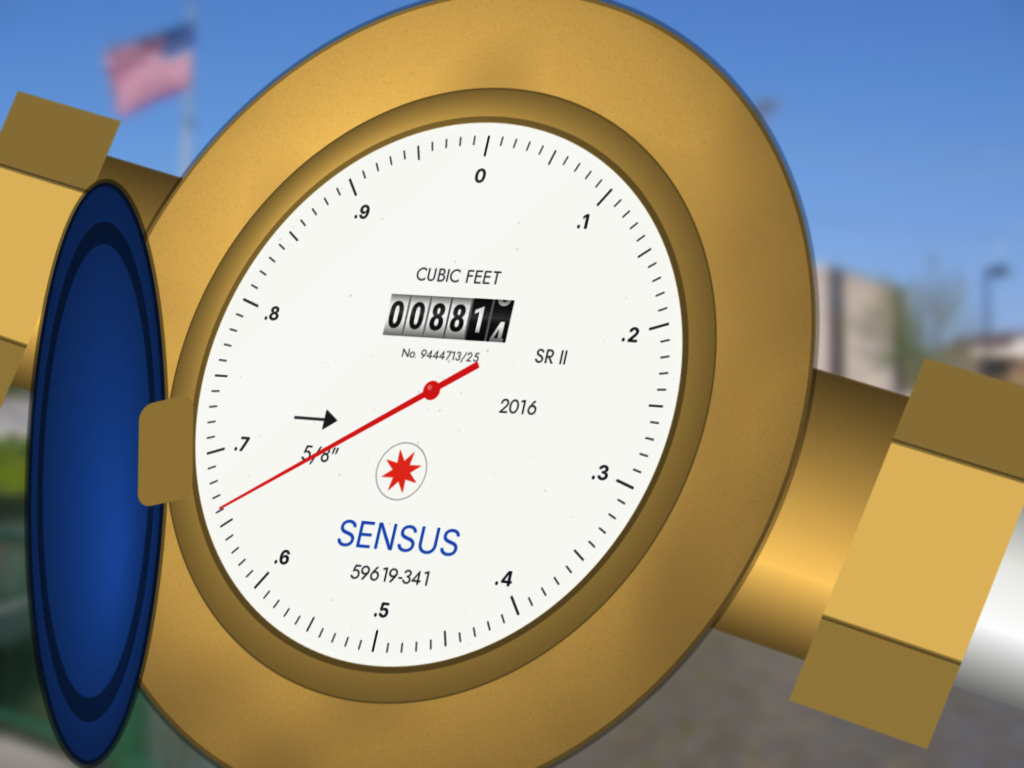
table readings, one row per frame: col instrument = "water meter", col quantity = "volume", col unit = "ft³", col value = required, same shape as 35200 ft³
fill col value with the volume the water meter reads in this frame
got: 8813.66 ft³
